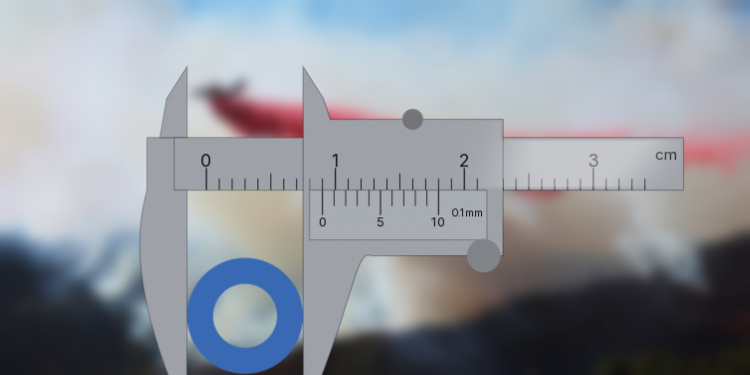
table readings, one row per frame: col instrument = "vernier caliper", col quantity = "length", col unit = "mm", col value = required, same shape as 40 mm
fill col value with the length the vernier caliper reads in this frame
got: 9.0 mm
